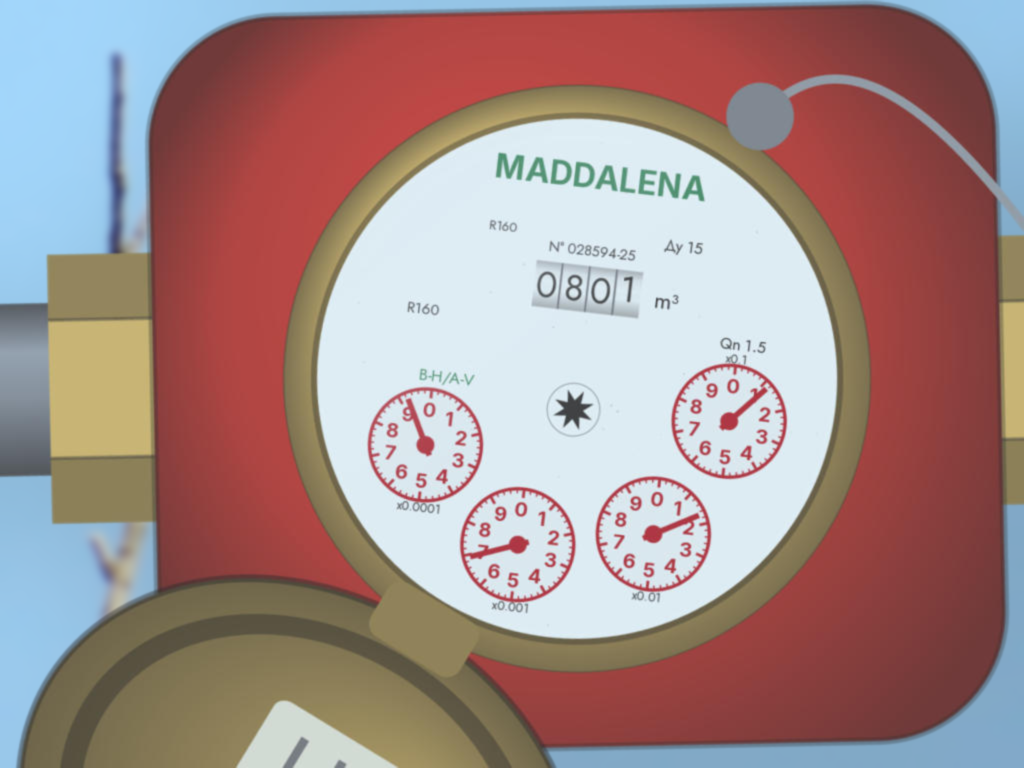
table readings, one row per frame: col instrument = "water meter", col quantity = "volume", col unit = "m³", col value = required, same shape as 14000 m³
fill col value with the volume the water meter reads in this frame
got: 801.1169 m³
